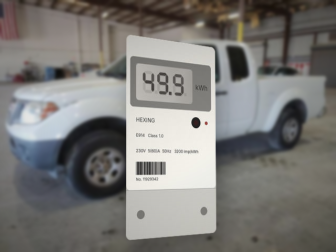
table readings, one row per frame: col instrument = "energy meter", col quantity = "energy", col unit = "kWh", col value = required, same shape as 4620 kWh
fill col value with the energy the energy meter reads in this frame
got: 49.9 kWh
